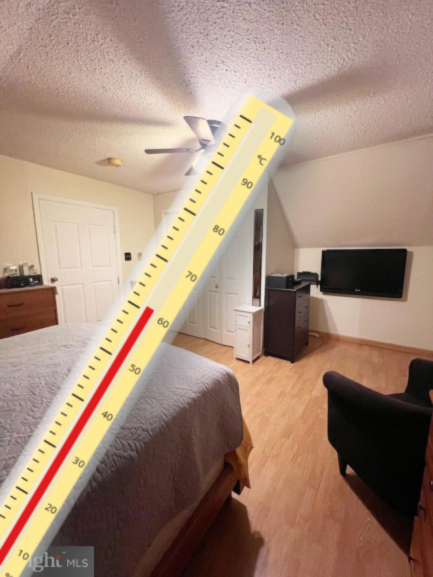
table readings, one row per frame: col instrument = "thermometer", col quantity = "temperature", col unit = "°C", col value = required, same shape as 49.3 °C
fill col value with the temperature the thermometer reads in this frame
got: 61 °C
